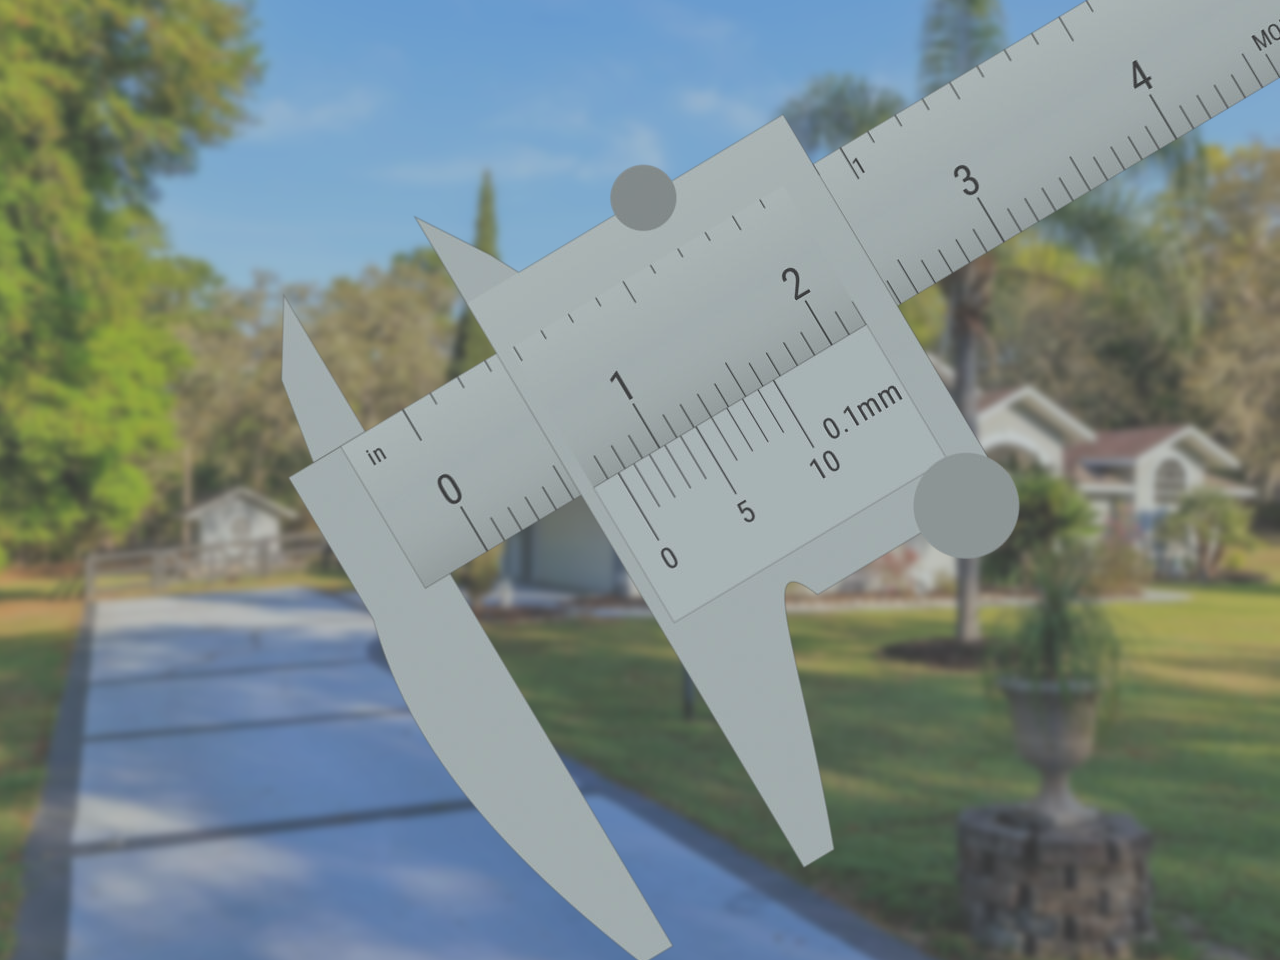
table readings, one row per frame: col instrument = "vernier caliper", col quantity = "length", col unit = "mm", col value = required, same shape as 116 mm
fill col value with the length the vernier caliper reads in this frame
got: 7.6 mm
